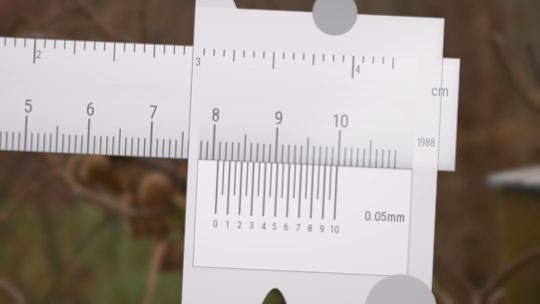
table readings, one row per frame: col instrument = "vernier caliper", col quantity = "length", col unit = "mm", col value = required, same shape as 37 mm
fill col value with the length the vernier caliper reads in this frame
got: 80.8 mm
